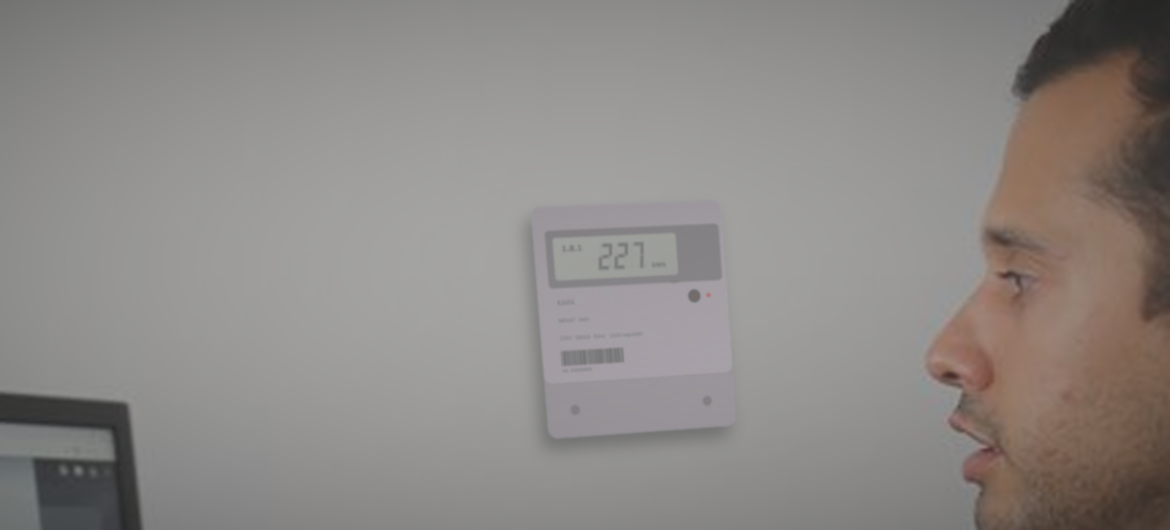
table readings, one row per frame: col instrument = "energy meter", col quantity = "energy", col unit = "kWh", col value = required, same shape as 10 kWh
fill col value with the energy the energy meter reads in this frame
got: 227 kWh
